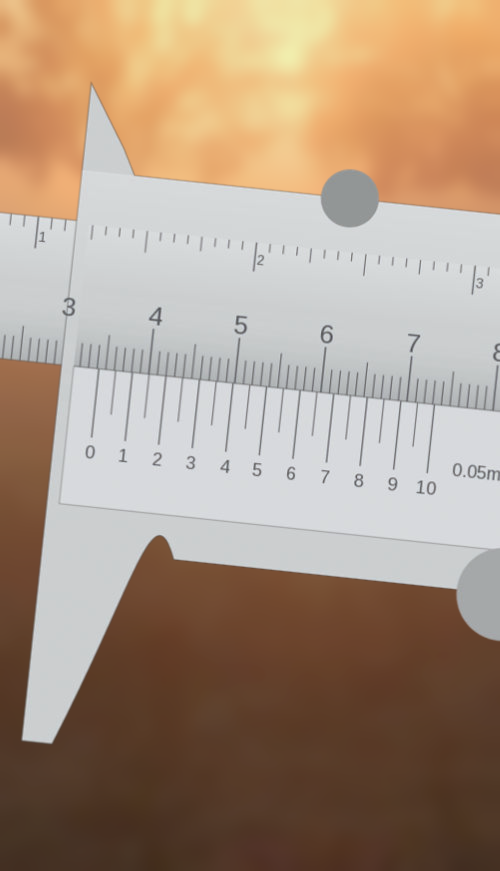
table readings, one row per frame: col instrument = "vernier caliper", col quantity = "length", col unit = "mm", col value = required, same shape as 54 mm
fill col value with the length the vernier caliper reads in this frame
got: 34.2 mm
